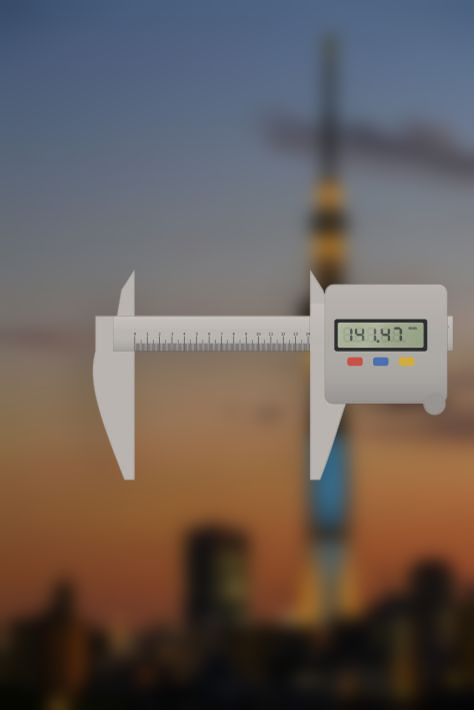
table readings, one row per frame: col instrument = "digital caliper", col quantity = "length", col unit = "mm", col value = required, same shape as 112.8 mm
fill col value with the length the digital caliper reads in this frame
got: 141.47 mm
